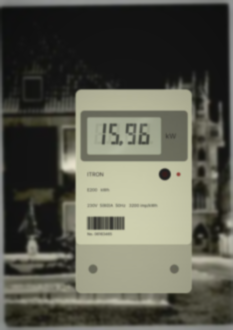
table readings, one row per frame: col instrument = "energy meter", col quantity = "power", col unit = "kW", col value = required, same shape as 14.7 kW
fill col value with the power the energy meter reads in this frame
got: 15.96 kW
